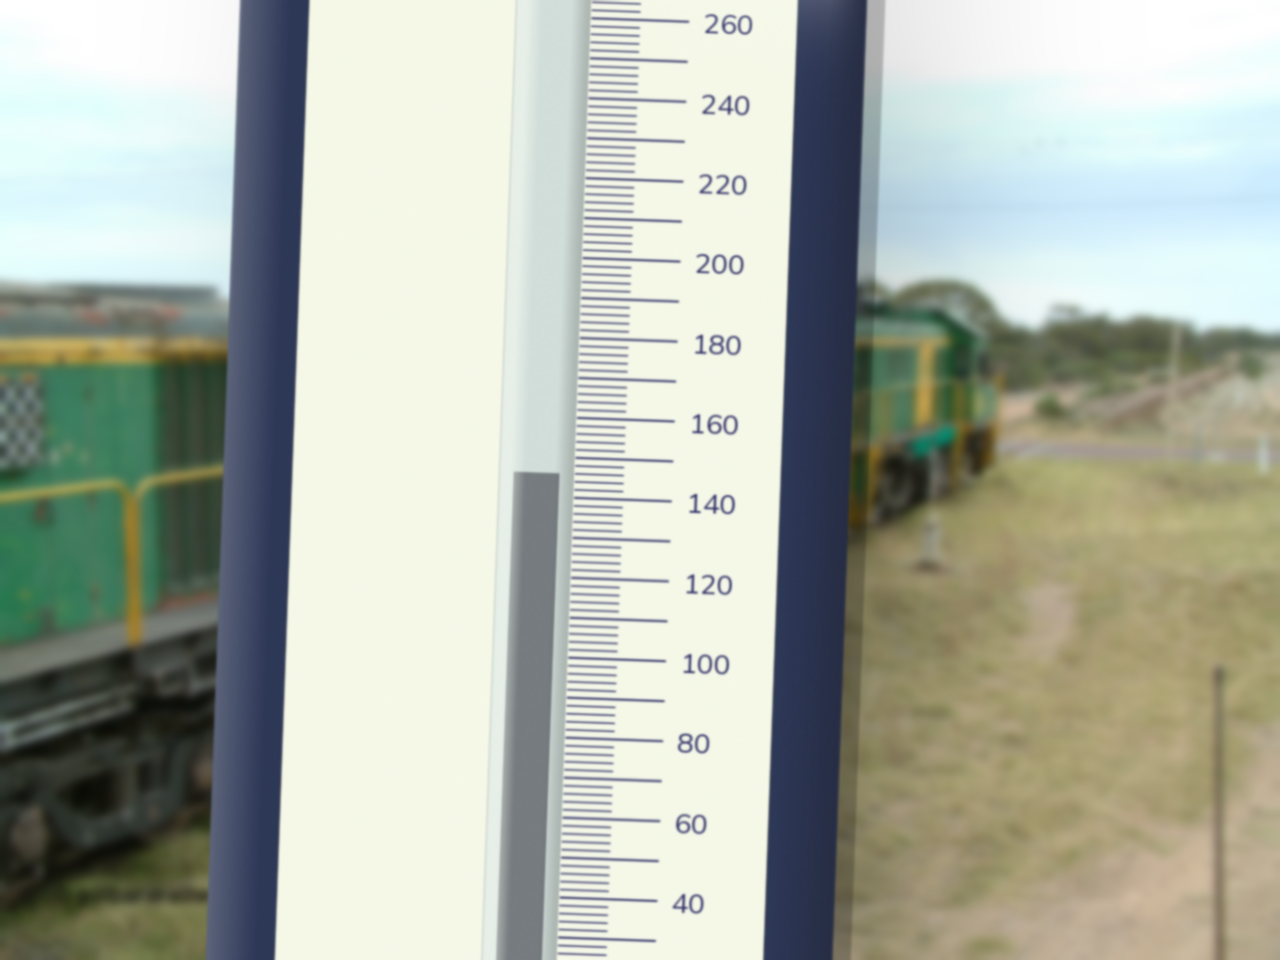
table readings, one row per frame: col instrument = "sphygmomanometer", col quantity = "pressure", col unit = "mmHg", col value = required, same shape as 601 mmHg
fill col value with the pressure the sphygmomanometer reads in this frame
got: 146 mmHg
